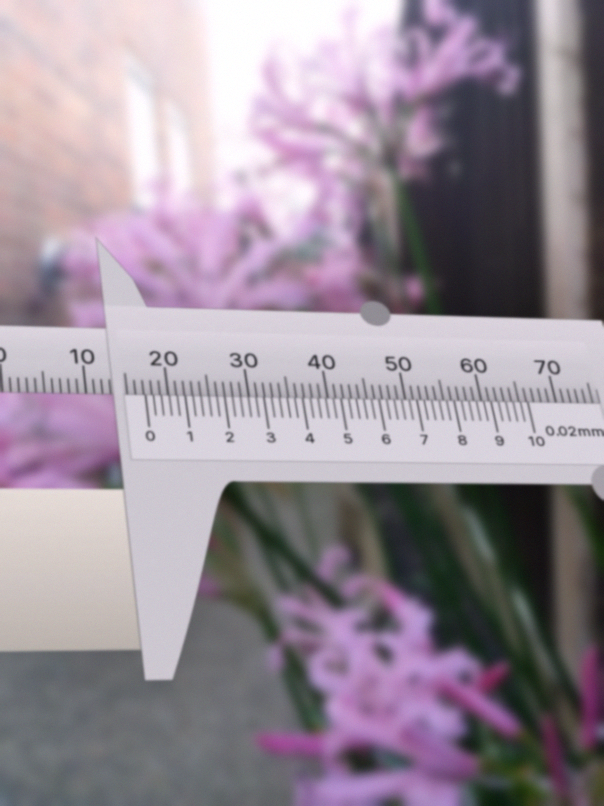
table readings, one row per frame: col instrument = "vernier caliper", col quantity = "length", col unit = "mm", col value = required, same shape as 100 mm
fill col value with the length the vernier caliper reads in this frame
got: 17.2 mm
